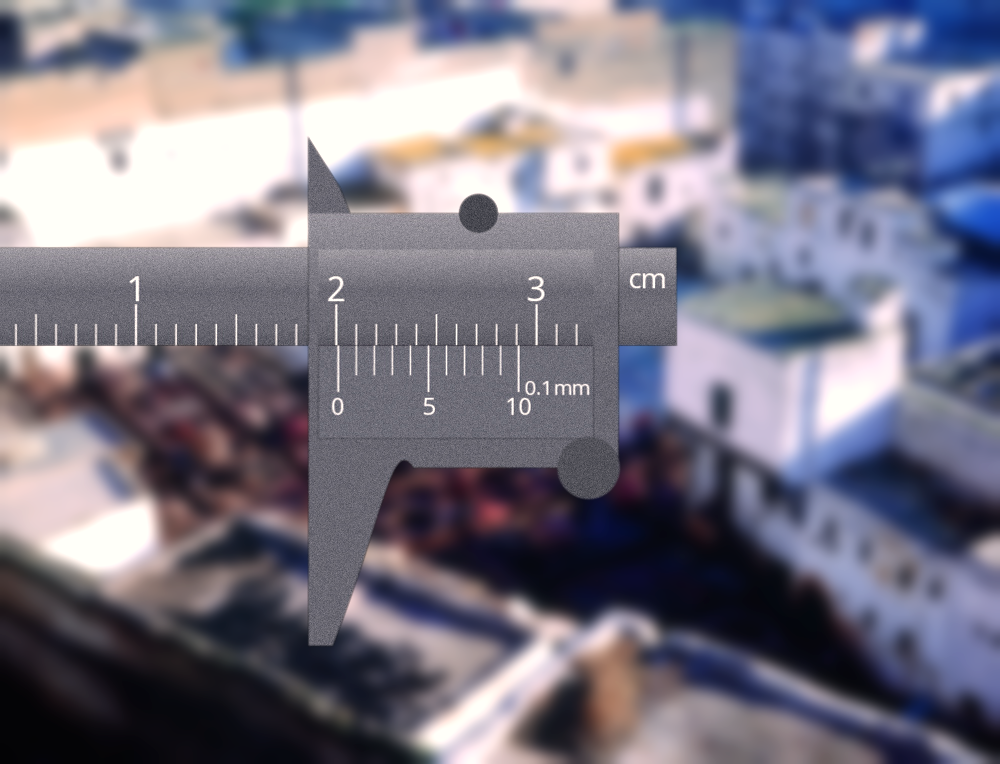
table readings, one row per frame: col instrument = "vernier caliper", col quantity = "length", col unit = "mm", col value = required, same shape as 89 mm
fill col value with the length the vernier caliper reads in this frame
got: 20.1 mm
